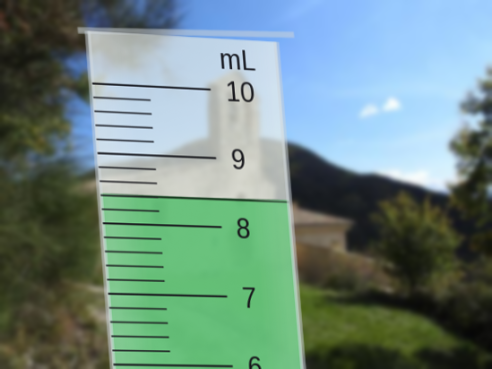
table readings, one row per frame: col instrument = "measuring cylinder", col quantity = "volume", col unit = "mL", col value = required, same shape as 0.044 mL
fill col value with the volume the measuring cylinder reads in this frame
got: 8.4 mL
